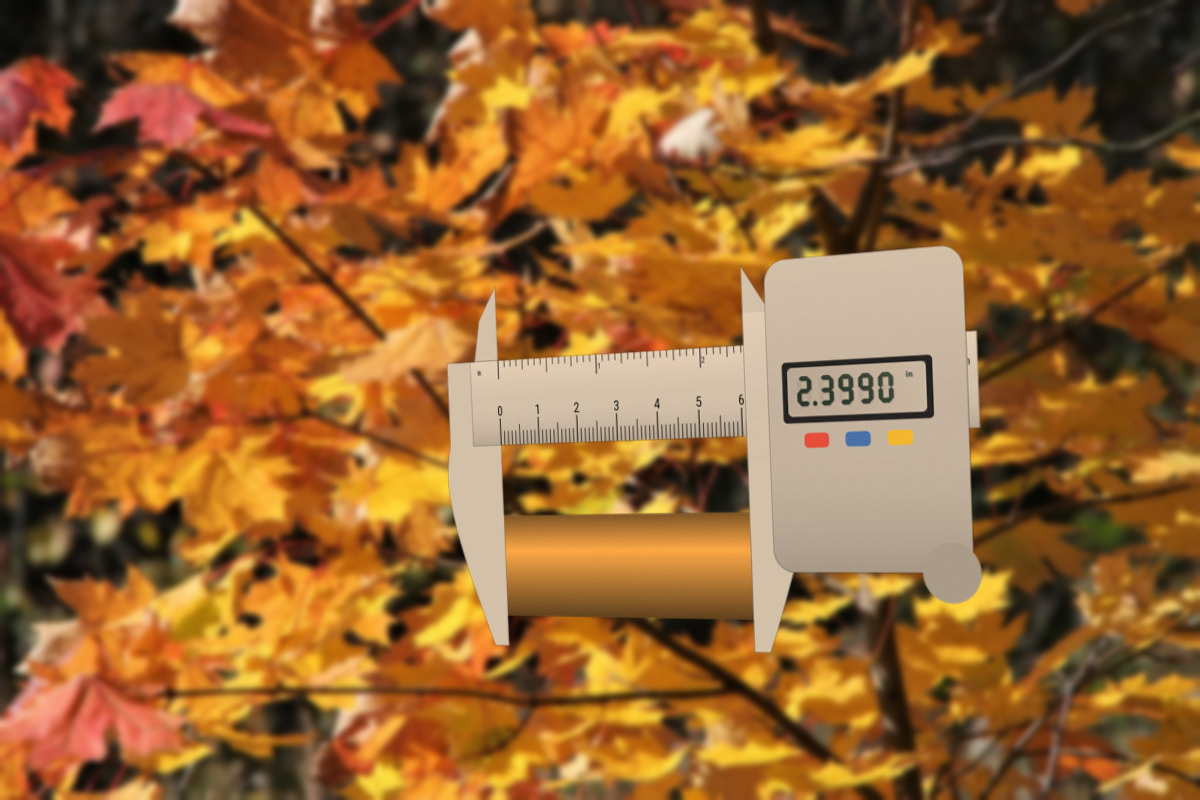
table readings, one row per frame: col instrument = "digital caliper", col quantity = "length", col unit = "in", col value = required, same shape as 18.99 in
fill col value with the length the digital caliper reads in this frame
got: 2.3990 in
